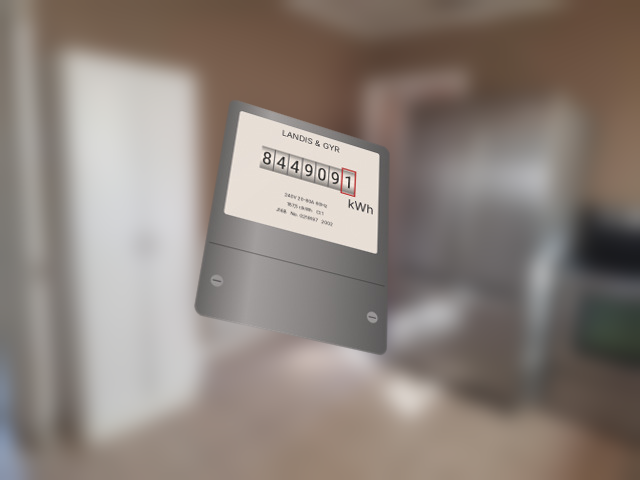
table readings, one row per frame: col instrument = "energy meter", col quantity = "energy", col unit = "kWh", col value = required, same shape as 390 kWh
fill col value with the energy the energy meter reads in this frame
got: 844909.1 kWh
